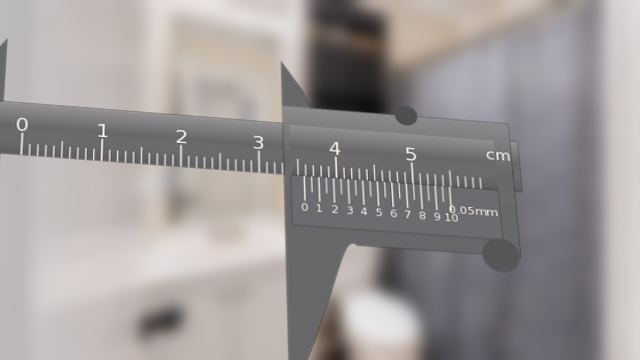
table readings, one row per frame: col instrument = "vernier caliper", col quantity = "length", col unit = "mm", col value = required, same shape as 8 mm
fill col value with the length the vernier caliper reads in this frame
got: 35.8 mm
